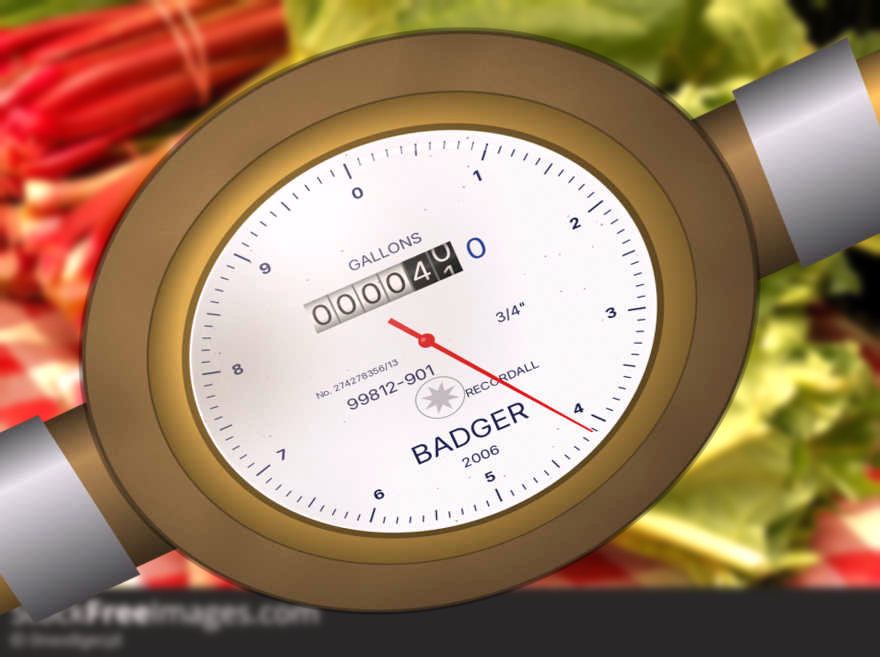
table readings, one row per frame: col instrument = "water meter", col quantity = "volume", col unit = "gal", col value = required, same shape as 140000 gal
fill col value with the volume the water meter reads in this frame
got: 404.1 gal
